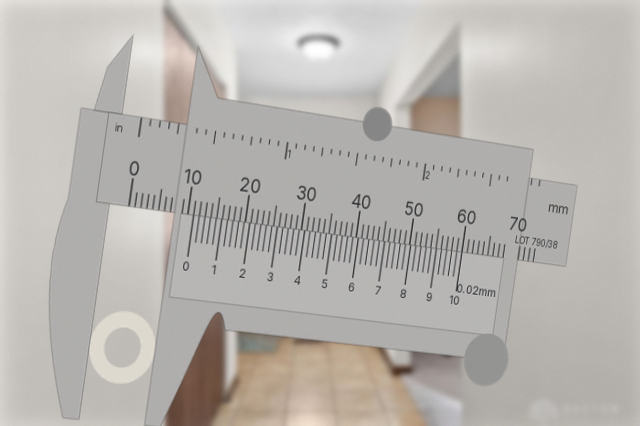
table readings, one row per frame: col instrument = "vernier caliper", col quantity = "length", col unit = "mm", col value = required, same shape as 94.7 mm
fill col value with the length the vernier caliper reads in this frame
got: 11.0 mm
